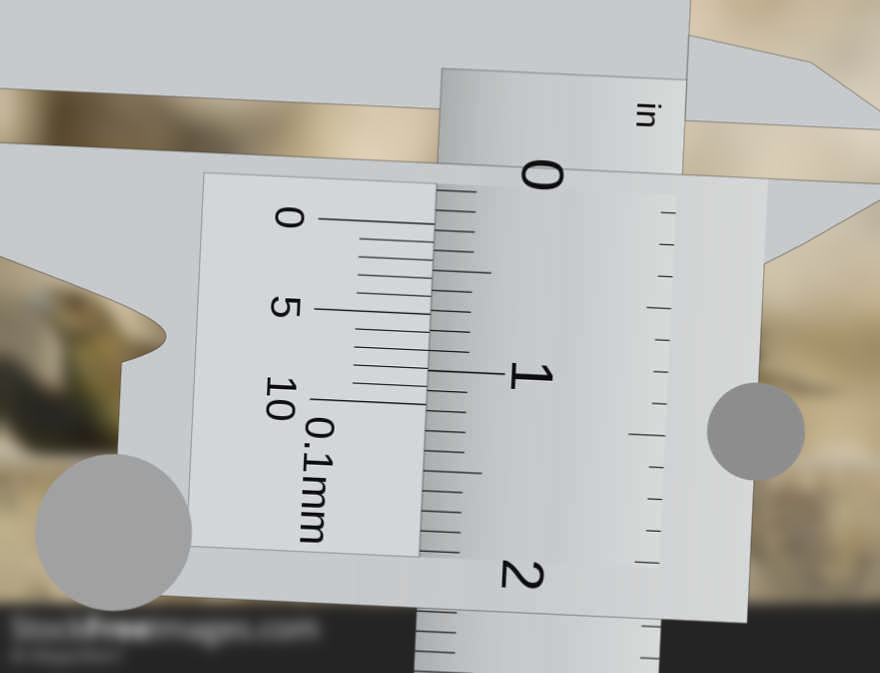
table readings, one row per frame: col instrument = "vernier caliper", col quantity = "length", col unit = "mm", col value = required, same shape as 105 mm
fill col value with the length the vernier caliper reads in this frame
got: 2.7 mm
